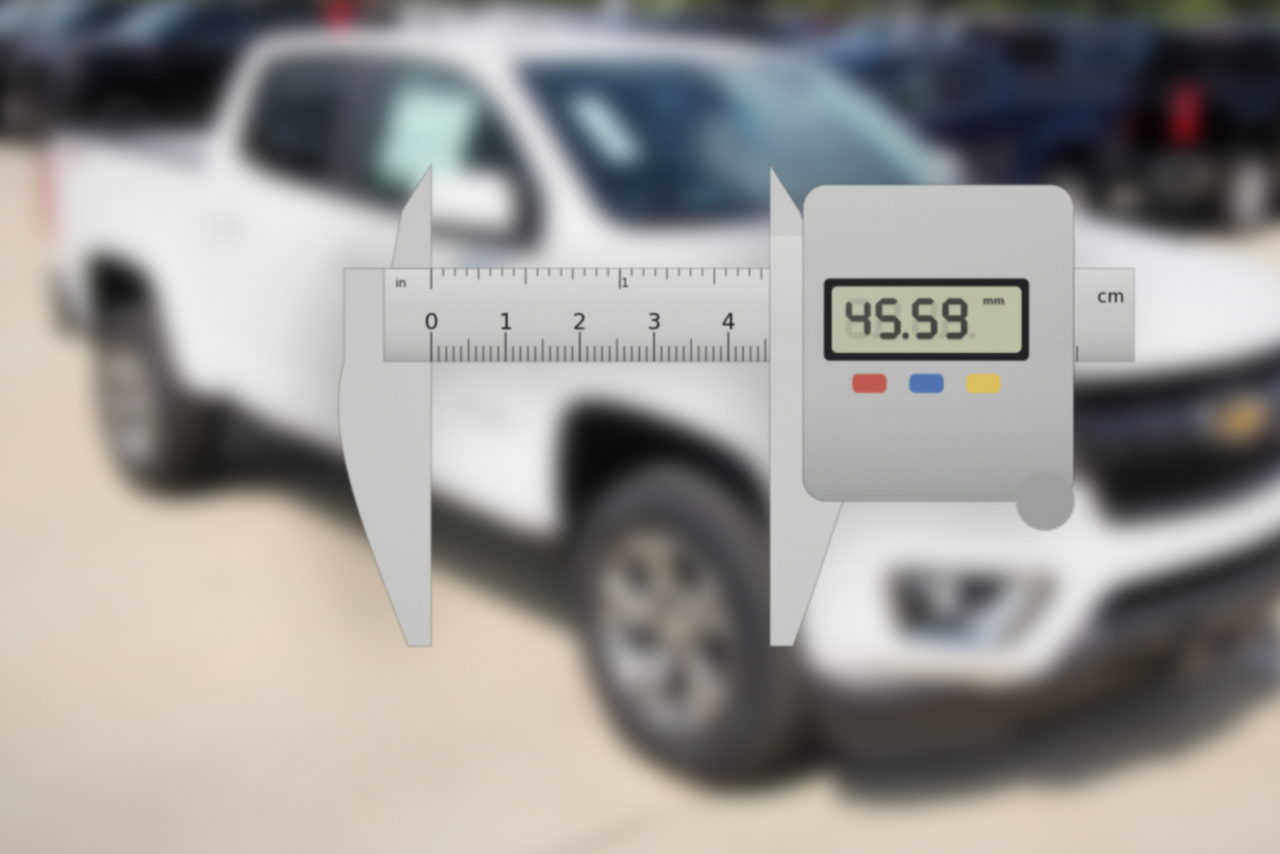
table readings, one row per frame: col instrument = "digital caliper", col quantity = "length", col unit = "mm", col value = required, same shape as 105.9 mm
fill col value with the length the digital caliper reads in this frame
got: 45.59 mm
